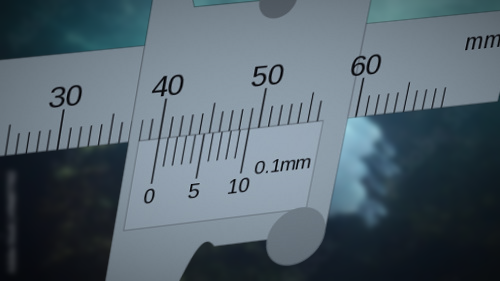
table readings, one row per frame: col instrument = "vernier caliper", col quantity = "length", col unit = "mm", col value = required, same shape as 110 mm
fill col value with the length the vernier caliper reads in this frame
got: 40.0 mm
